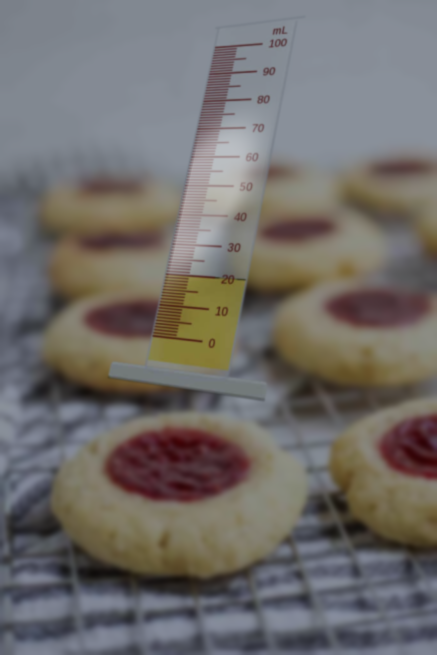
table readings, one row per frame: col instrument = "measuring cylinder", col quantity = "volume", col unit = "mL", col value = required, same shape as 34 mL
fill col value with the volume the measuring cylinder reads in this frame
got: 20 mL
